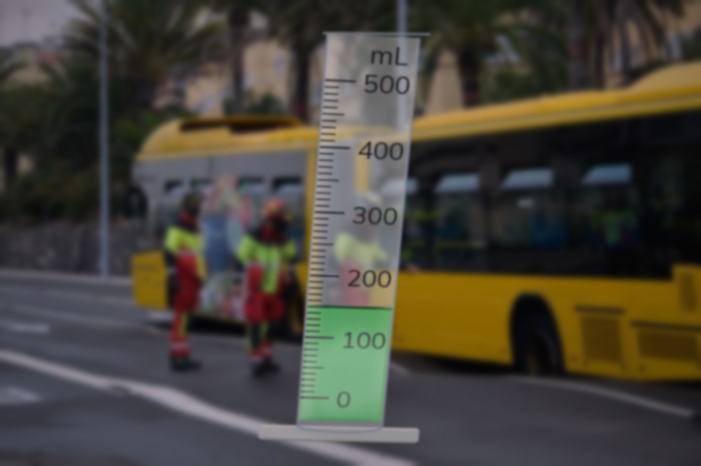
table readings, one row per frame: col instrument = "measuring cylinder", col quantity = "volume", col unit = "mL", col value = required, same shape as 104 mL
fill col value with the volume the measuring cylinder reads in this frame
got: 150 mL
